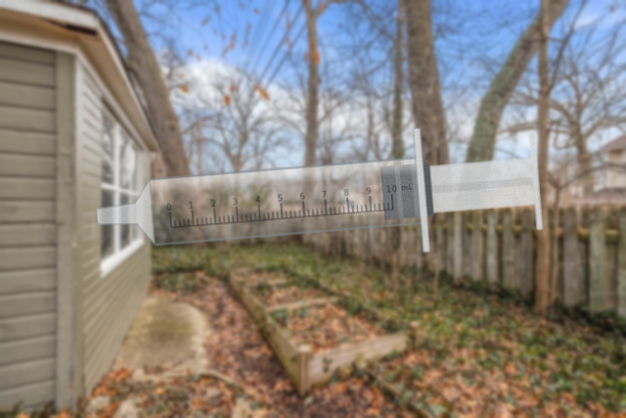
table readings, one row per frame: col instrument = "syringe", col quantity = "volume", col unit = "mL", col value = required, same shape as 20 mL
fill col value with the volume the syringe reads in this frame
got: 9.6 mL
